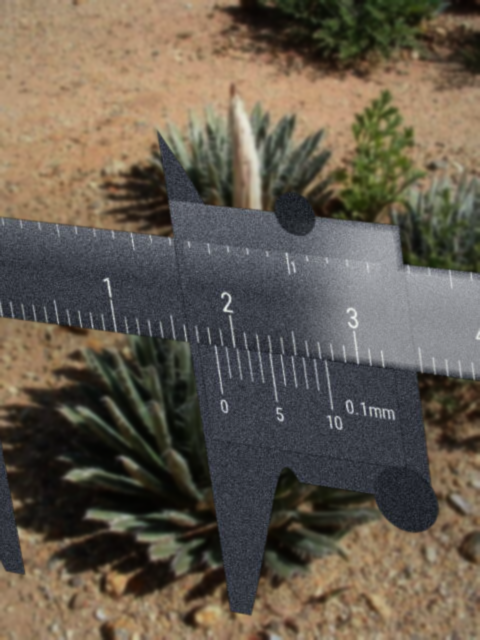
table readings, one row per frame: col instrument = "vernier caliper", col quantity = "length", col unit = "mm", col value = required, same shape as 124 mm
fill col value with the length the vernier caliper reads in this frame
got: 18.4 mm
